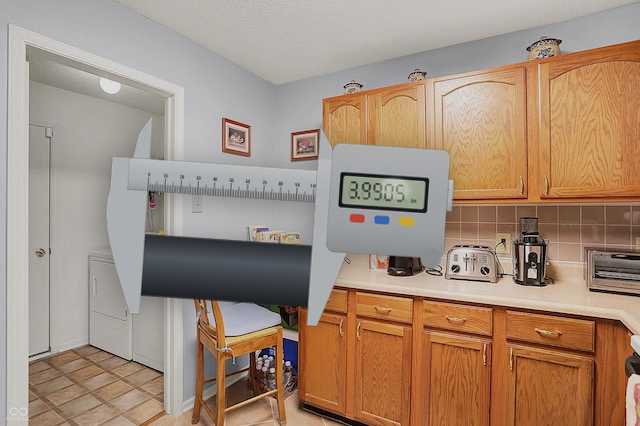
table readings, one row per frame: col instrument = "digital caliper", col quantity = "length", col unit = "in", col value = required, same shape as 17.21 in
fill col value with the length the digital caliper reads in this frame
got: 3.9905 in
